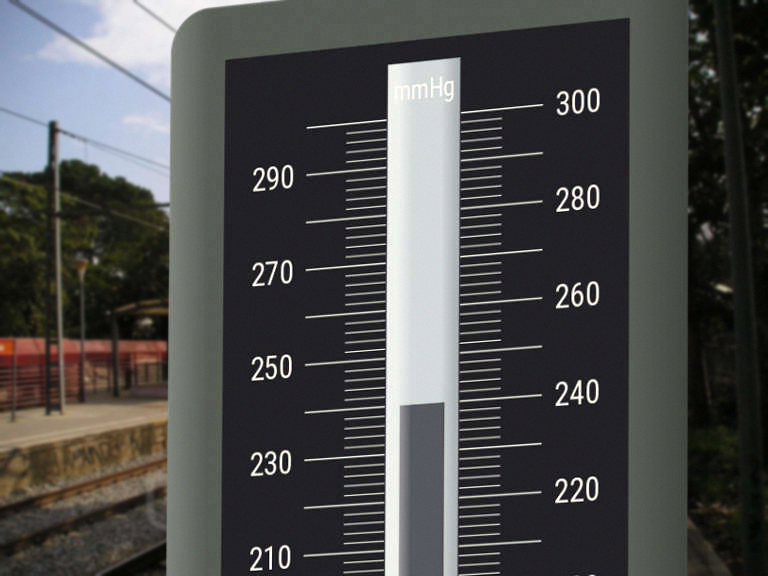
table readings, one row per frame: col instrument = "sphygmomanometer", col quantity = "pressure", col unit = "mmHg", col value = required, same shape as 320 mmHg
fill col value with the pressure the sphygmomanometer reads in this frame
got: 240 mmHg
